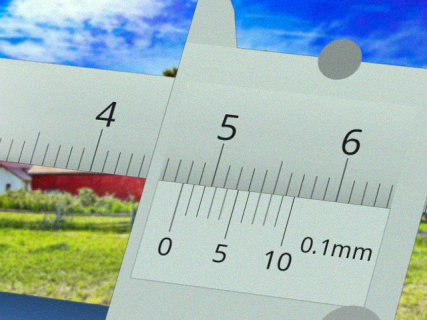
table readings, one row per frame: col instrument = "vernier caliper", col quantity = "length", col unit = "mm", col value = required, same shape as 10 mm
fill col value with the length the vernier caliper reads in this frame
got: 47.7 mm
